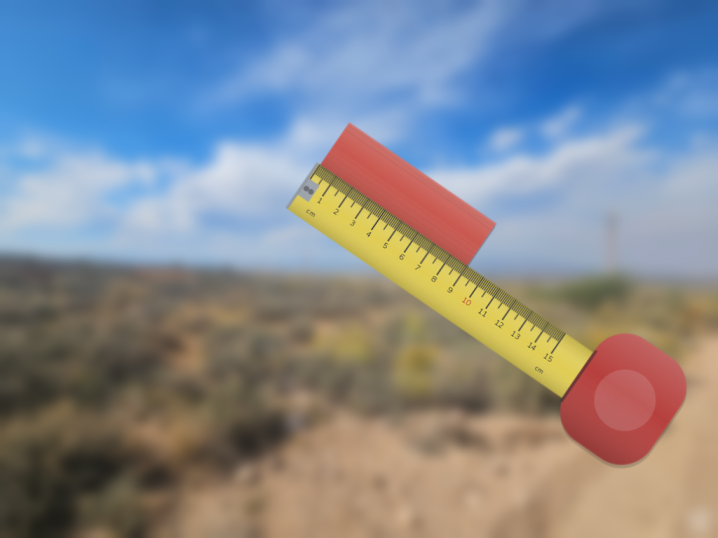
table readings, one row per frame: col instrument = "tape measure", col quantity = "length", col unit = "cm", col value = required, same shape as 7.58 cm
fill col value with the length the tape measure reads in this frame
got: 9 cm
